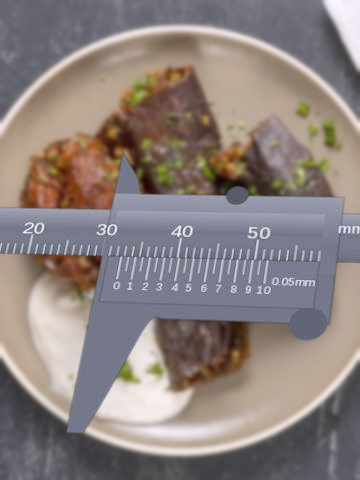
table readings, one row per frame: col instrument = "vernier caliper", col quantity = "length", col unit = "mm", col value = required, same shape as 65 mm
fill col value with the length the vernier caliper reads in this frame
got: 32.6 mm
